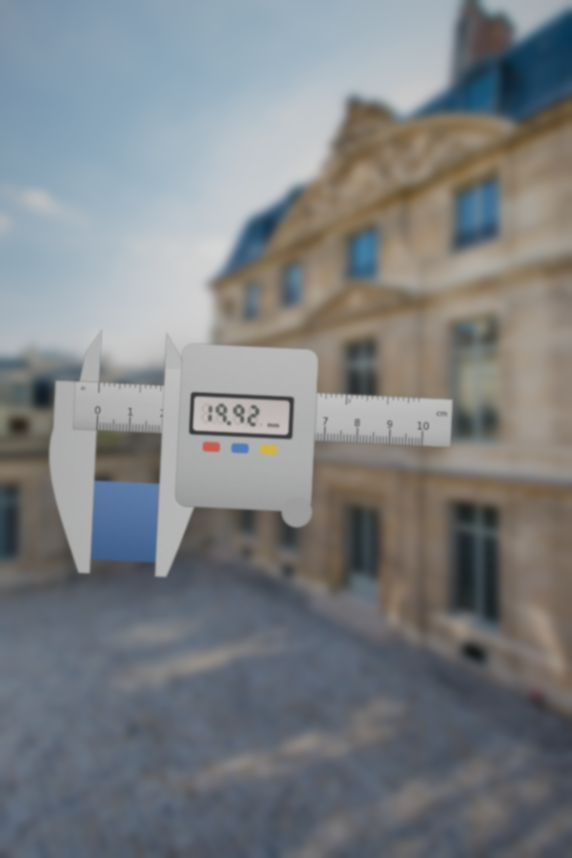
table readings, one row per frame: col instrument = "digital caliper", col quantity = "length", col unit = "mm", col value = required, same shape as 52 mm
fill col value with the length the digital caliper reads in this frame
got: 19.92 mm
